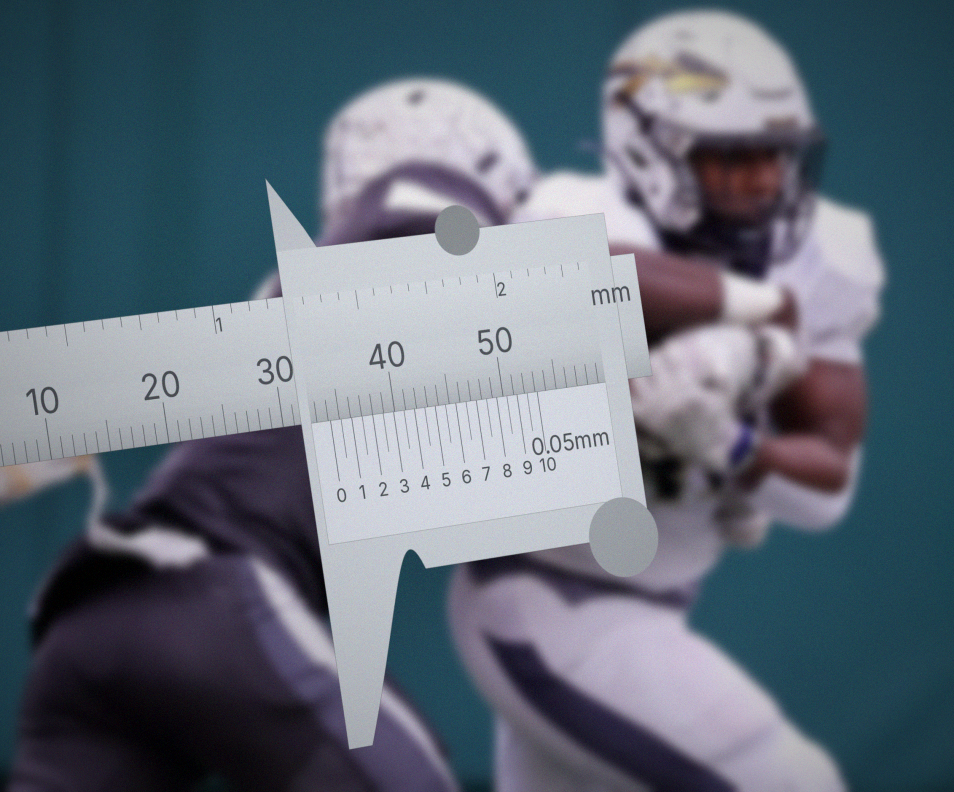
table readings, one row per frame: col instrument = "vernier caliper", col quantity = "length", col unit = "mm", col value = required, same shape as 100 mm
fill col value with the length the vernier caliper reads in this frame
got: 34.2 mm
